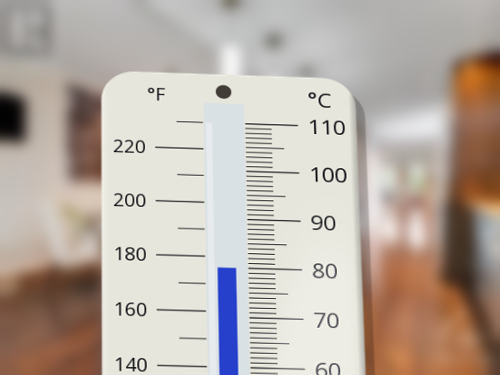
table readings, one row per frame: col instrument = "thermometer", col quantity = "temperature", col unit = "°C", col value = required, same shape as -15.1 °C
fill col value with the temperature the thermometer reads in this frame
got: 80 °C
